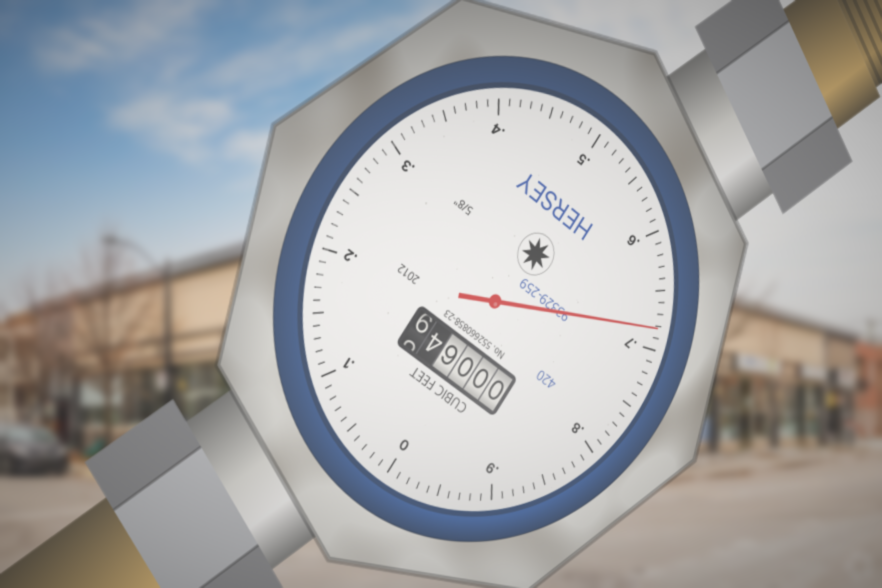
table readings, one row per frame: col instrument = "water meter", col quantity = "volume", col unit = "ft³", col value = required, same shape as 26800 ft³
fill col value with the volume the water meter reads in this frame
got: 648.68 ft³
